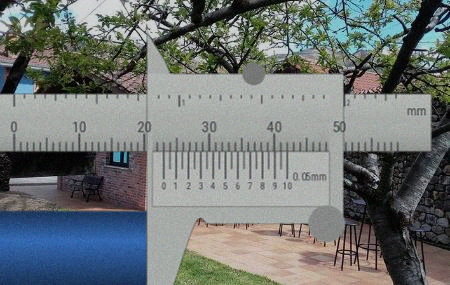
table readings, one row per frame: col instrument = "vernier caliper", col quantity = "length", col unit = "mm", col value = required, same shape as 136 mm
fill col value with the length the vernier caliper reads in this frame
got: 23.0 mm
